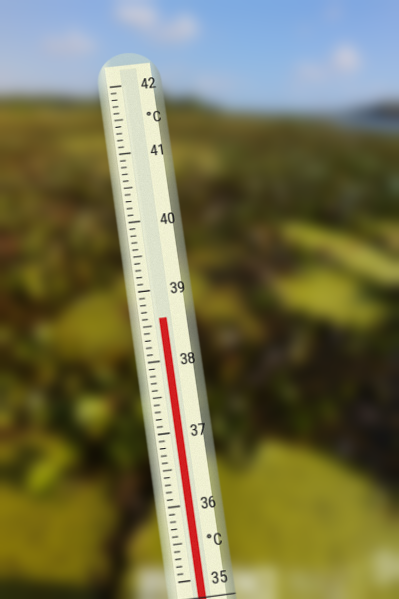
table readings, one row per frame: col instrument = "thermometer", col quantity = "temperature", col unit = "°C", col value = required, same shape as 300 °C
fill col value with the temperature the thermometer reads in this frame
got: 38.6 °C
